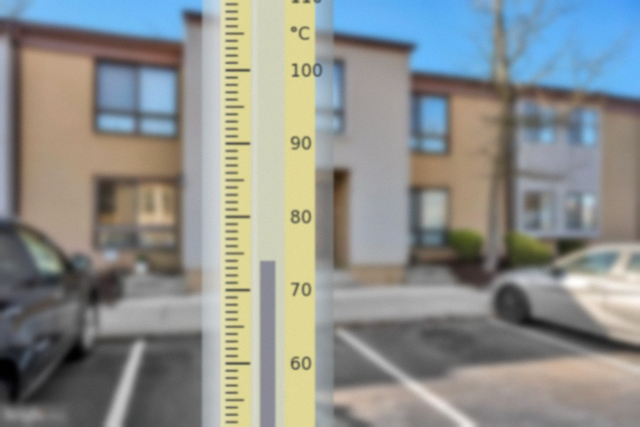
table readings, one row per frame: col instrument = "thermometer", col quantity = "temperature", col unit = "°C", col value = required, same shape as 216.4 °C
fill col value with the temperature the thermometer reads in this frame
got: 74 °C
